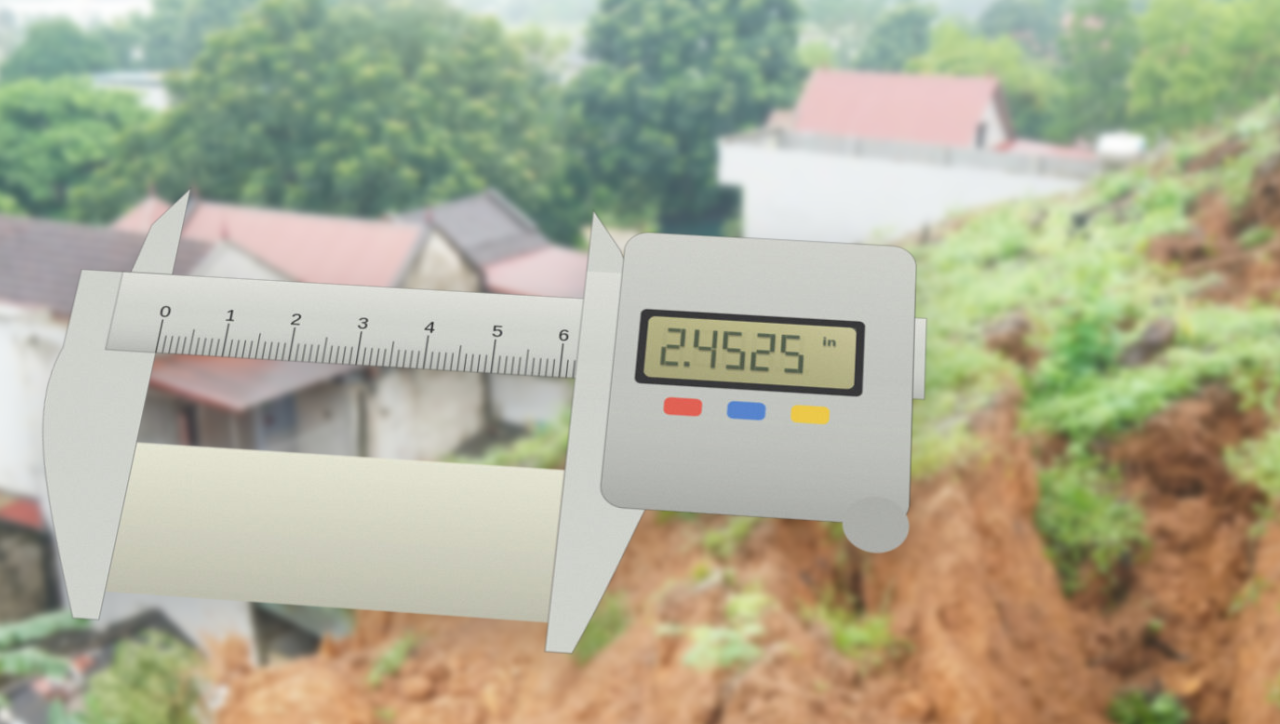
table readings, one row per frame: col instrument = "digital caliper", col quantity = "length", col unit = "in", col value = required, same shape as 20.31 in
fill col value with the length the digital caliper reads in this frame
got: 2.4525 in
